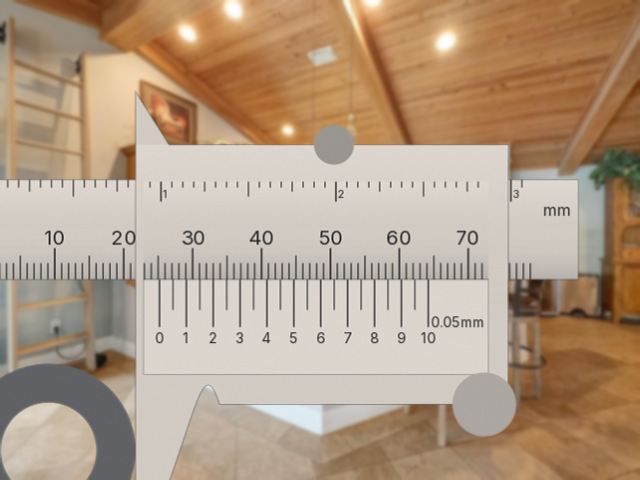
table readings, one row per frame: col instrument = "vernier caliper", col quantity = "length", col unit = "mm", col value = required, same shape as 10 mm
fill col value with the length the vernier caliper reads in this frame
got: 25.2 mm
